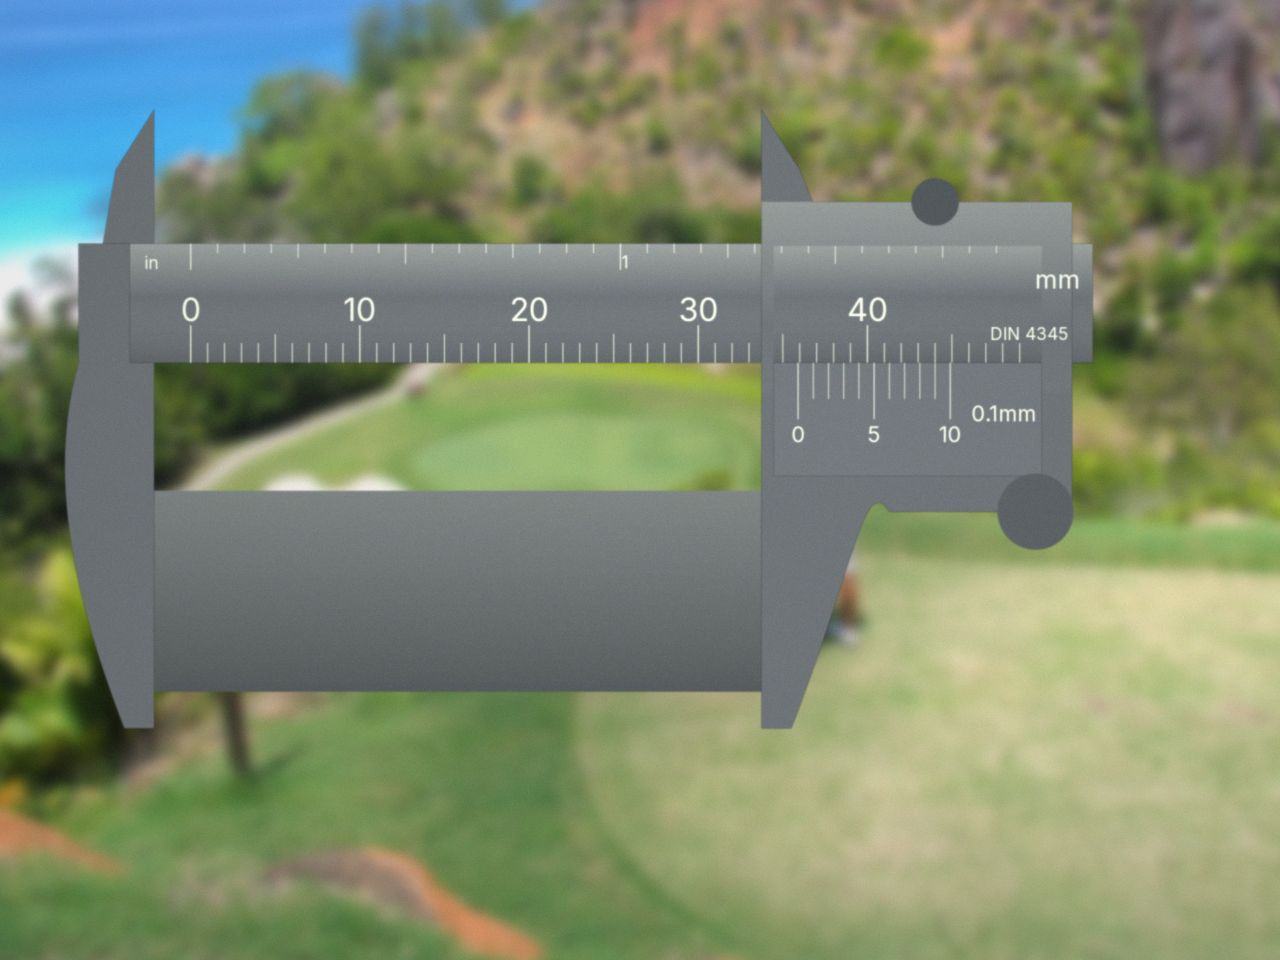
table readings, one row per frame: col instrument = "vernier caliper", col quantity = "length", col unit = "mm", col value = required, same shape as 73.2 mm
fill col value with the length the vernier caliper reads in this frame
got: 35.9 mm
